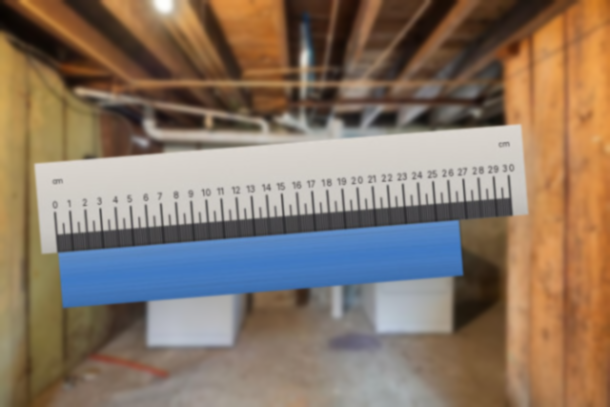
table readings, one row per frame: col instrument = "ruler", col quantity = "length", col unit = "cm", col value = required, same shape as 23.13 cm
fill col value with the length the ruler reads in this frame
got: 26.5 cm
